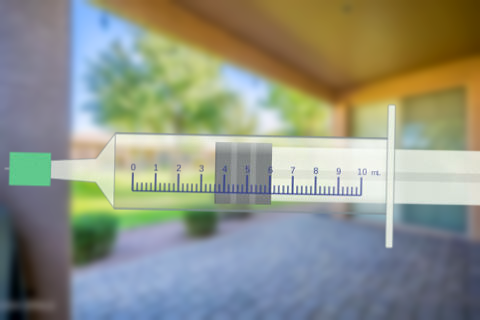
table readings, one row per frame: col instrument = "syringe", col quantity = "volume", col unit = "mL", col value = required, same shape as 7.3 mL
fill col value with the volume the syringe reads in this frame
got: 3.6 mL
